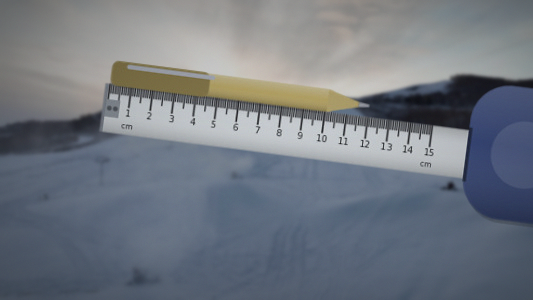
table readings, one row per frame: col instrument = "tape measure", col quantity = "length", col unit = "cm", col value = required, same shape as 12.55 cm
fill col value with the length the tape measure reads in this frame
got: 12 cm
